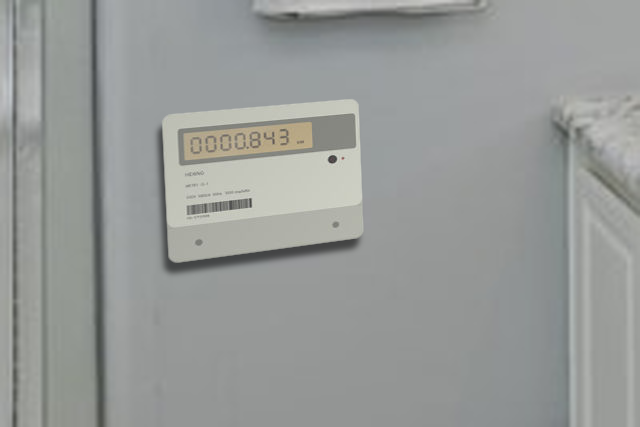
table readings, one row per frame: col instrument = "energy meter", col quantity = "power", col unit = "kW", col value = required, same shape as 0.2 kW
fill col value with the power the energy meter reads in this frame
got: 0.843 kW
